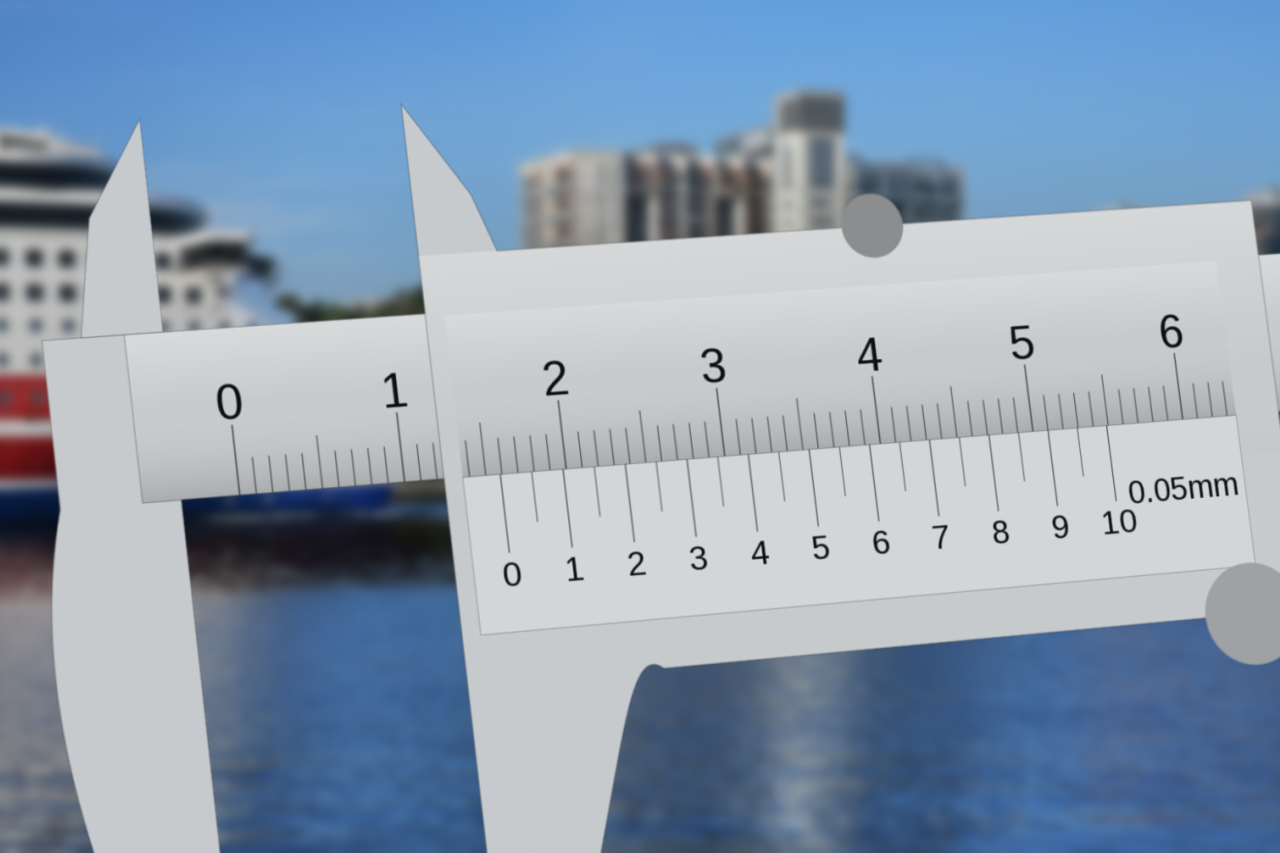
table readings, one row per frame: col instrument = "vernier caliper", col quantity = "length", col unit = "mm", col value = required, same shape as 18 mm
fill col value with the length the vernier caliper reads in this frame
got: 15.9 mm
